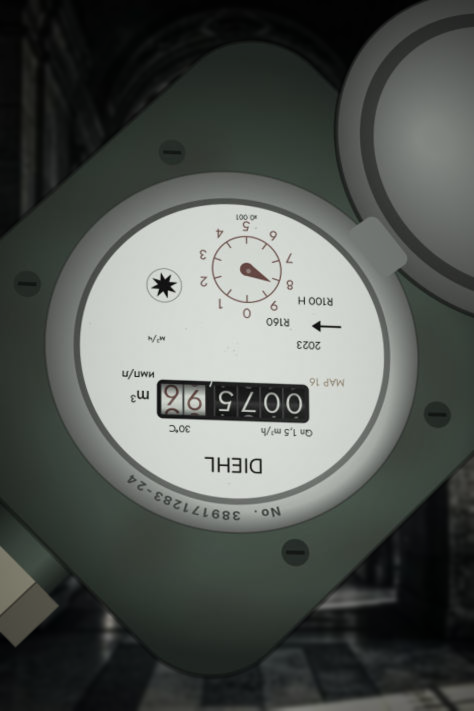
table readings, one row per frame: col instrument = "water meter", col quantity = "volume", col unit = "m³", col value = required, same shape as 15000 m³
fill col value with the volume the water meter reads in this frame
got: 75.958 m³
